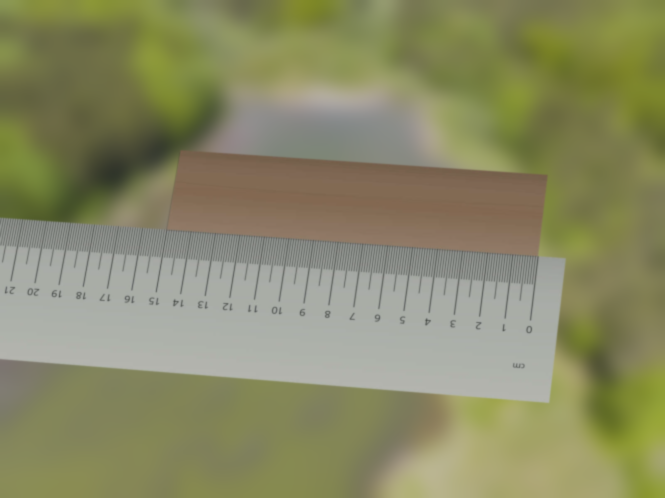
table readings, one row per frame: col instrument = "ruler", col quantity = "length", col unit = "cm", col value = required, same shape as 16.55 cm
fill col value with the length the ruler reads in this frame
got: 15 cm
